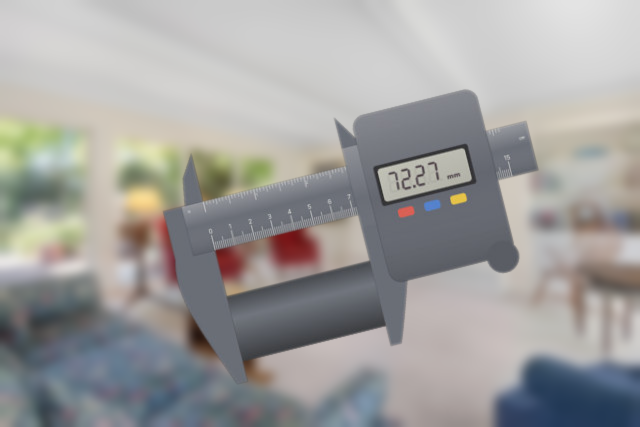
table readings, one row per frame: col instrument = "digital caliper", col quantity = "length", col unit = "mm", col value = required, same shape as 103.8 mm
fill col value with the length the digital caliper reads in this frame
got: 72.27 mm
